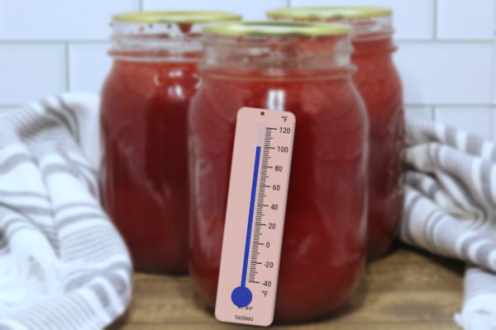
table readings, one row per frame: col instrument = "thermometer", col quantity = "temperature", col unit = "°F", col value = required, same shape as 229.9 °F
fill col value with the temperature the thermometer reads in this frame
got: 100 °F
